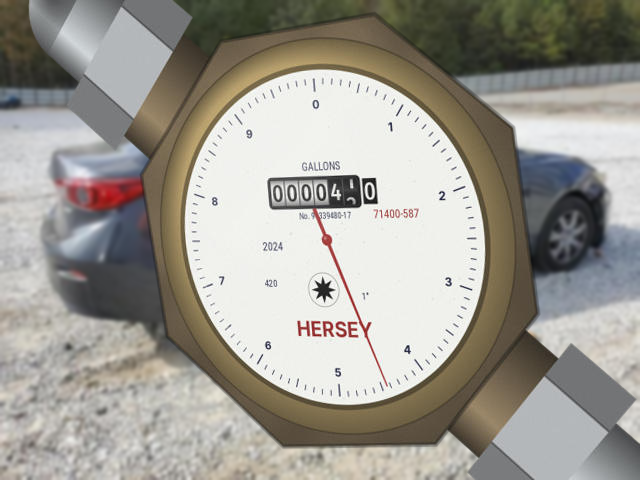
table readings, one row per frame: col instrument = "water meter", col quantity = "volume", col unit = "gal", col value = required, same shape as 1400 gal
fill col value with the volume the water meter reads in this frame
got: 414.4 gal
